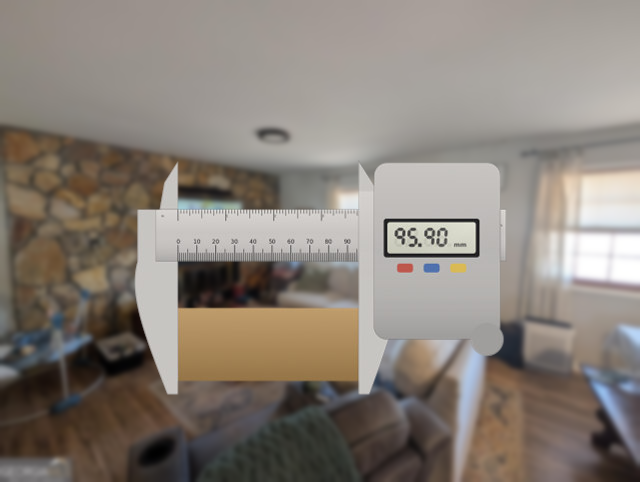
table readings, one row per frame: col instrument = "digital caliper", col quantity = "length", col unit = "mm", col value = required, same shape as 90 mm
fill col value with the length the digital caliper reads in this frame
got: 95.90 mm
